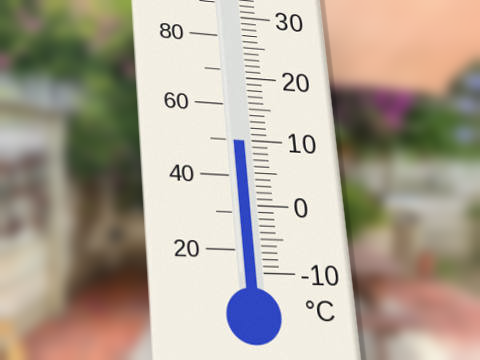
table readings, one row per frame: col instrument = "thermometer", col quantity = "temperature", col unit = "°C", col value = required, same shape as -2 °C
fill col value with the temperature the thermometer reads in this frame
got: 10 °C
